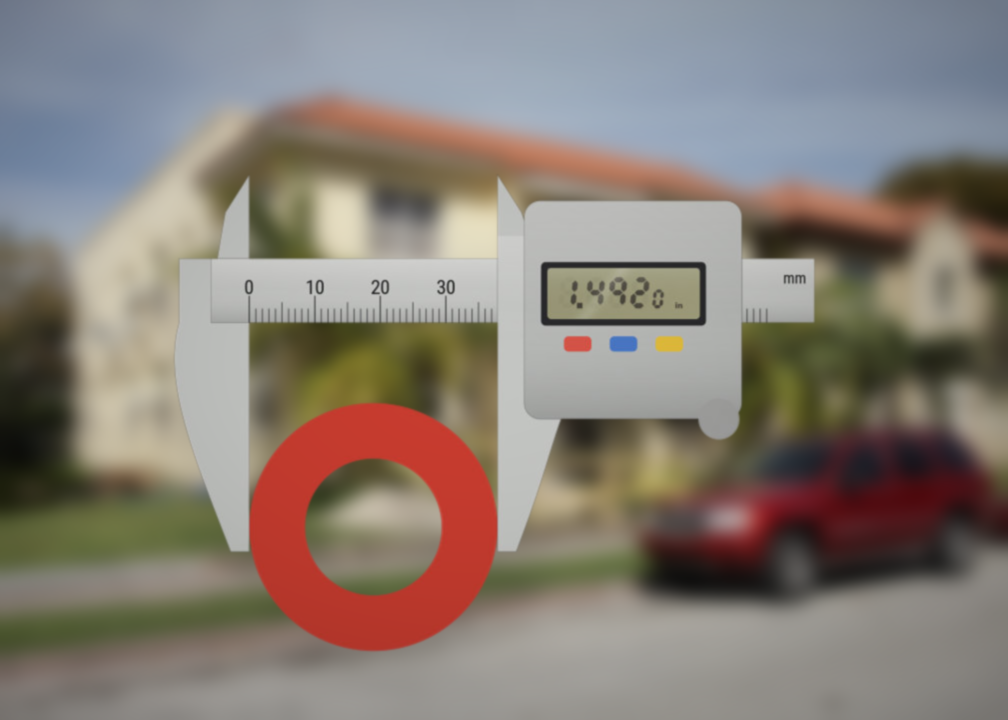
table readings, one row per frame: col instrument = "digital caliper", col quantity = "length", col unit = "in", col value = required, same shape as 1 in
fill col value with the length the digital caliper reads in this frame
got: 1.4920 in
